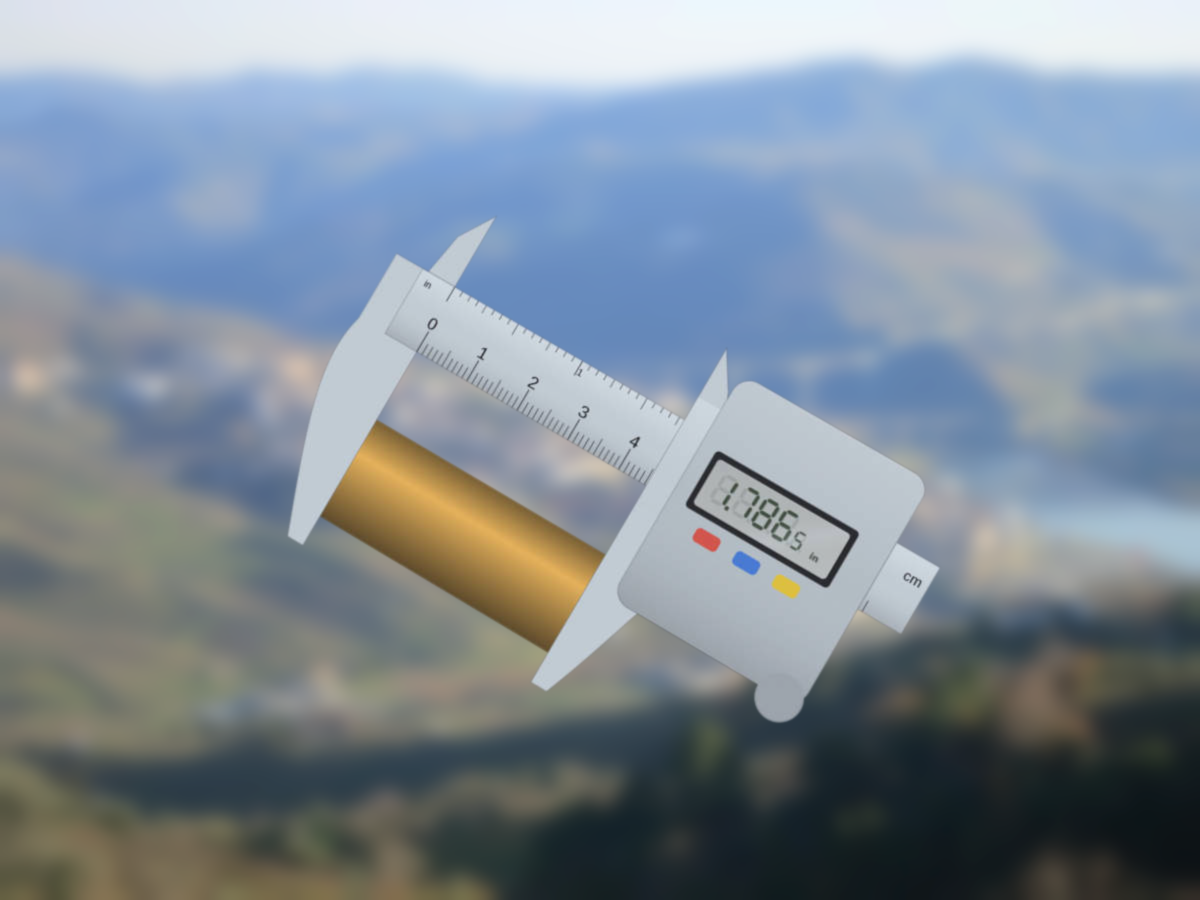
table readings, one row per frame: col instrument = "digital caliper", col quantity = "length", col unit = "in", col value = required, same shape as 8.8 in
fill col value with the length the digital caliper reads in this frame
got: 1.7865 in
